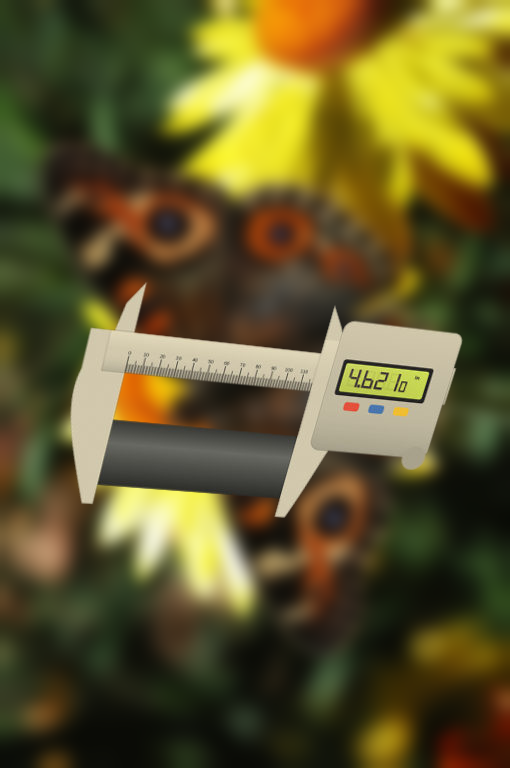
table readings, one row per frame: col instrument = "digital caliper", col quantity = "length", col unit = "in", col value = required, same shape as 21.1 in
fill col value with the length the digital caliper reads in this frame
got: 4.6210 in
